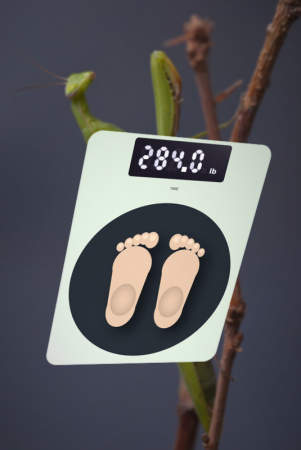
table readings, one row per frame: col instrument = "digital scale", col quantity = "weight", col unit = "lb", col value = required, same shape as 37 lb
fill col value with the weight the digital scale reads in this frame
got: 284.0 lb
